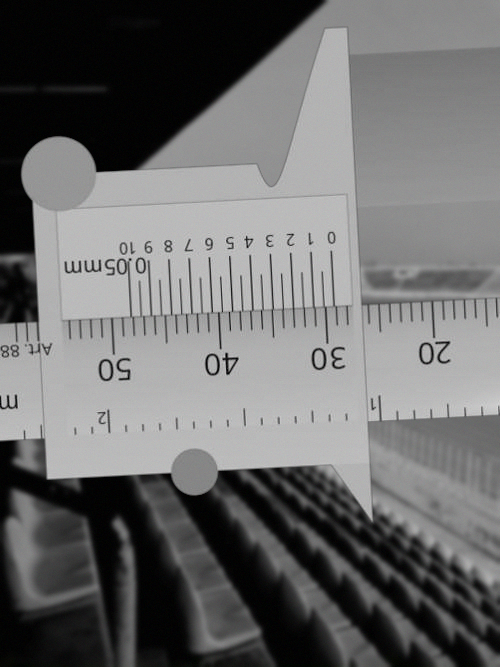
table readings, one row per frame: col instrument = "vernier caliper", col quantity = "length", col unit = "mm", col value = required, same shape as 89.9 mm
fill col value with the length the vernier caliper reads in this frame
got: 29.2 mm
